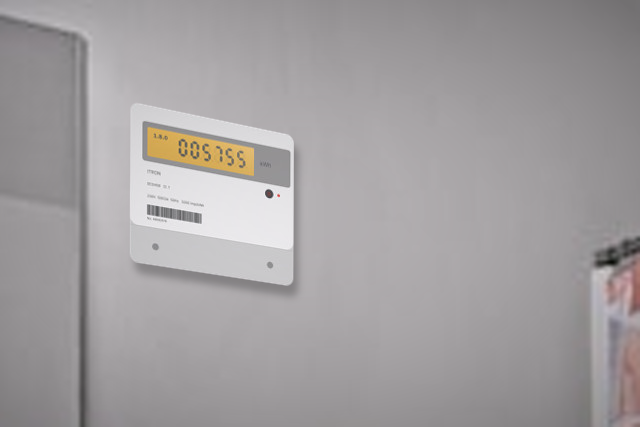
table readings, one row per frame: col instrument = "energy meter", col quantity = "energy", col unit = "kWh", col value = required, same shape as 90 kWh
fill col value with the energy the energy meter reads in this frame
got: 5755 kWh
